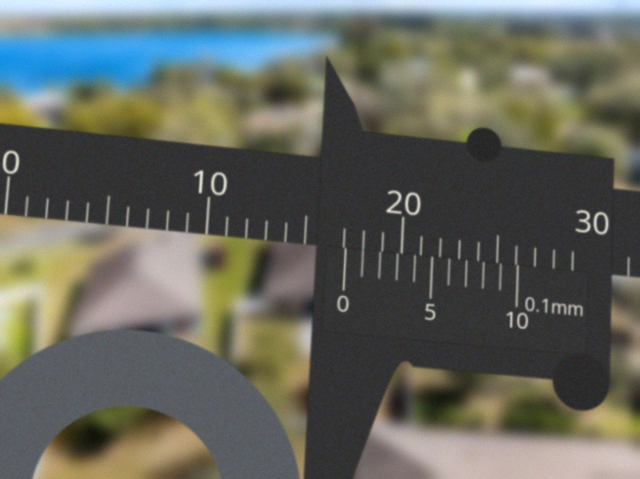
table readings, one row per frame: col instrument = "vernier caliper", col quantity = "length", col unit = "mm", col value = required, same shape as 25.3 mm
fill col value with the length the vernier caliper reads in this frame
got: 17.1 mm
